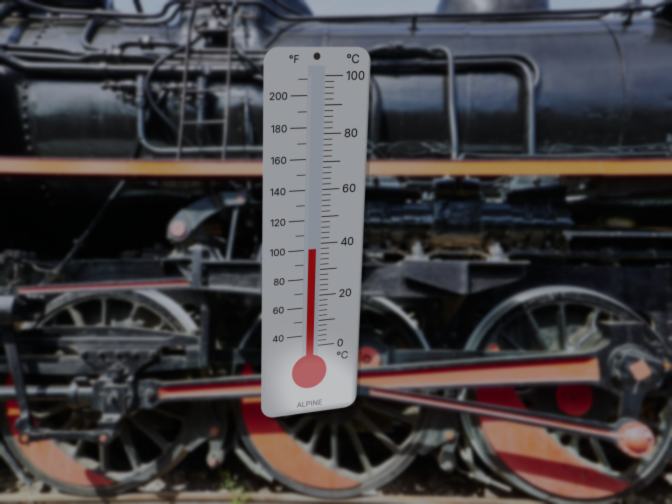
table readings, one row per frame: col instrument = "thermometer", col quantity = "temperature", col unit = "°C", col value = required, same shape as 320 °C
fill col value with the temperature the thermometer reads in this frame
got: 38 °C
